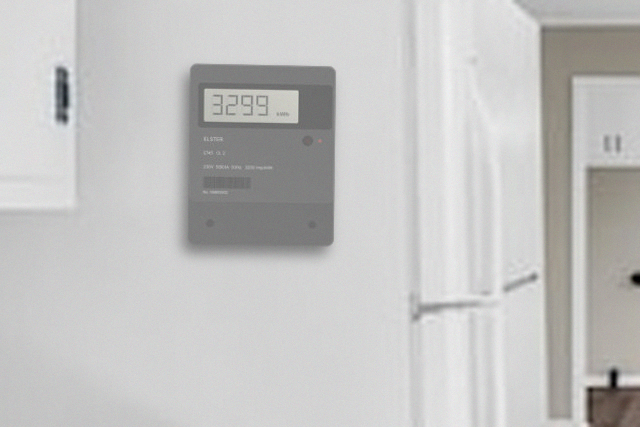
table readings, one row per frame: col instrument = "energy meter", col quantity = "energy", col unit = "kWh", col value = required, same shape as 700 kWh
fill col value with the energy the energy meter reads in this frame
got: 3299 kWh
